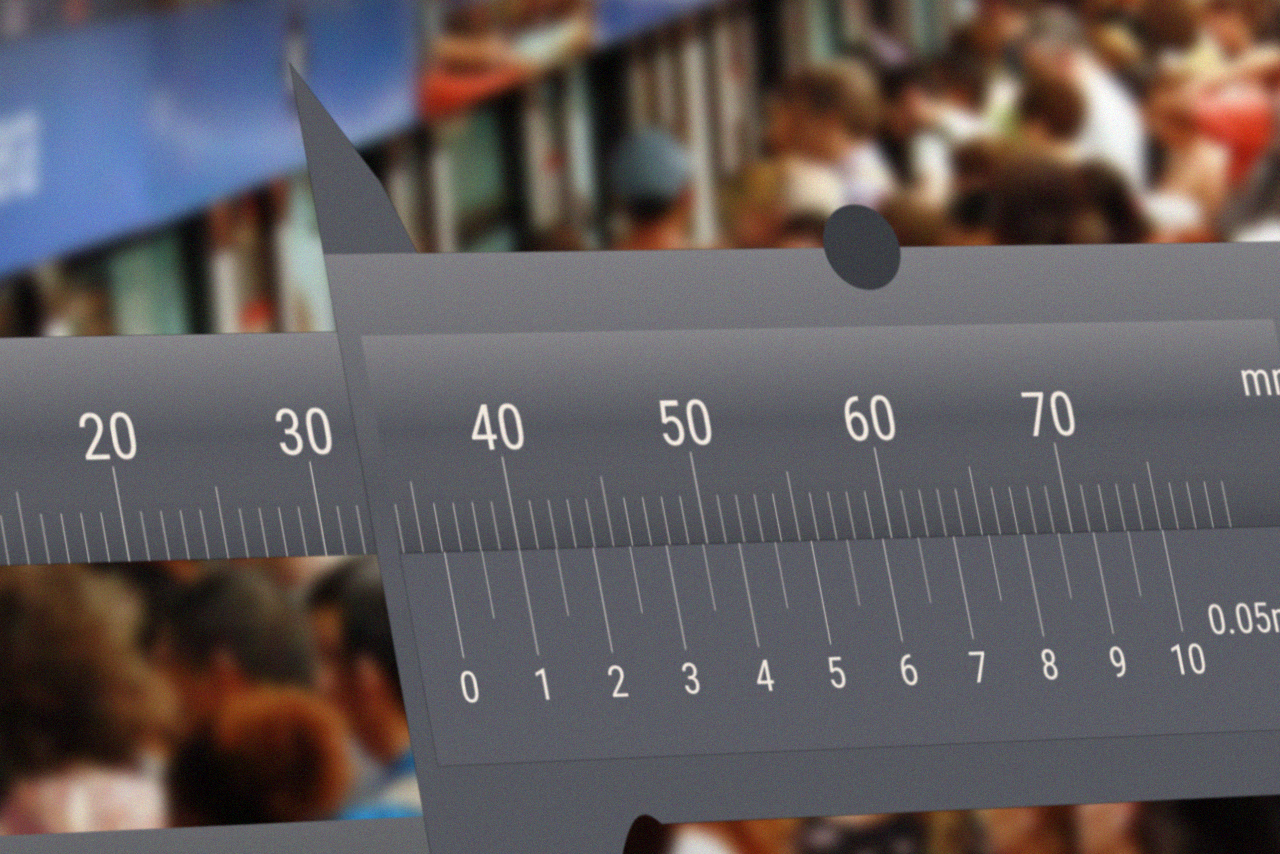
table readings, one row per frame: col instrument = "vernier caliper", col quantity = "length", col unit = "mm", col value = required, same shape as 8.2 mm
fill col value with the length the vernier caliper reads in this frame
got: 36.1 mm
